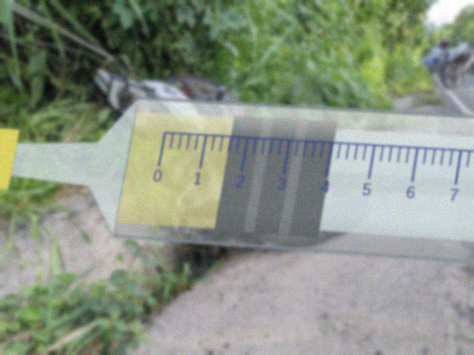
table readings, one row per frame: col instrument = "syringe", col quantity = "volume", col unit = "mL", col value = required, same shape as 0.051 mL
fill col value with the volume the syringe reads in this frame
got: 1.6 mL
